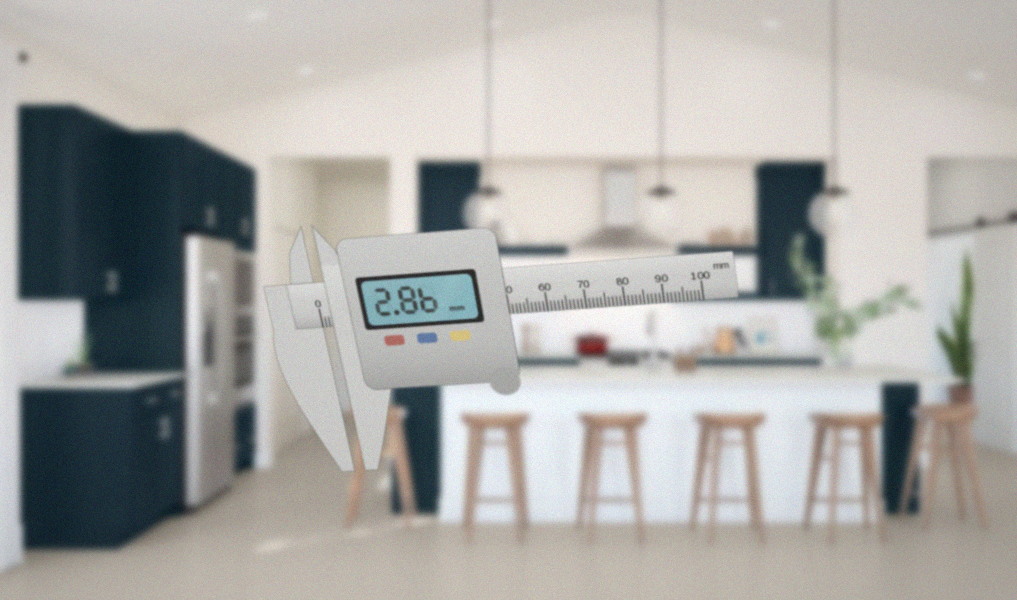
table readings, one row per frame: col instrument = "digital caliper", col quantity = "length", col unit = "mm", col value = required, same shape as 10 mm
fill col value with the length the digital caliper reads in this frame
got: 2.86 mm
